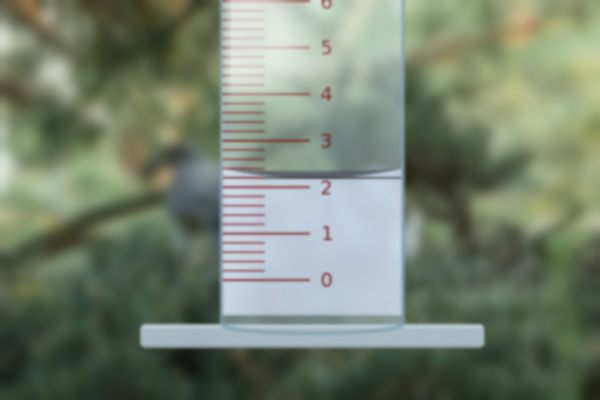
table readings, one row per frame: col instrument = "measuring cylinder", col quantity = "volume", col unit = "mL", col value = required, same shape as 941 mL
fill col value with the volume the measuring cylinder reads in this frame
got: 2.2 mL
